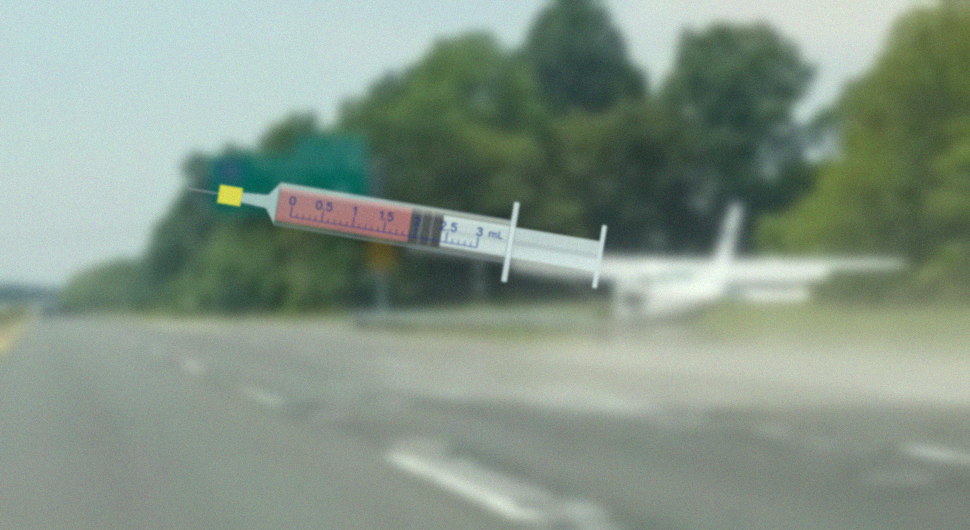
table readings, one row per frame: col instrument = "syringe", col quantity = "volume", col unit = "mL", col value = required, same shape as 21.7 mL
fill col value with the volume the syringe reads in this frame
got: 1.9 mL
